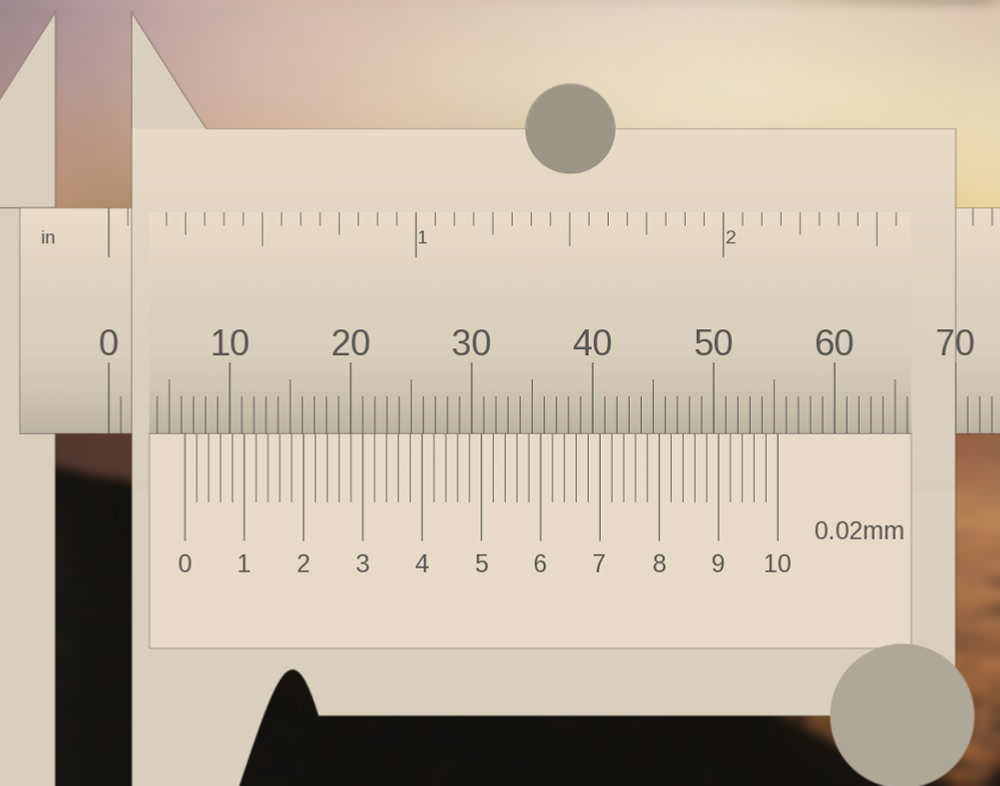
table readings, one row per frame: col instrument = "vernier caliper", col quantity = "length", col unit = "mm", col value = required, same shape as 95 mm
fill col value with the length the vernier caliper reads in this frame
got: 6.3 mm
